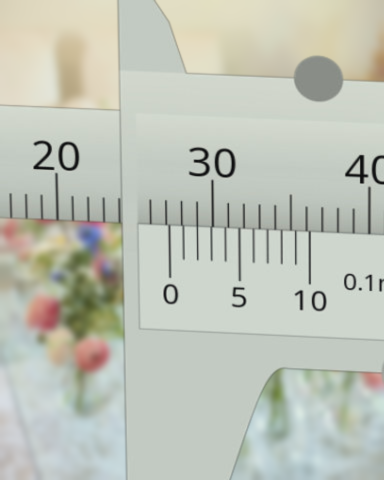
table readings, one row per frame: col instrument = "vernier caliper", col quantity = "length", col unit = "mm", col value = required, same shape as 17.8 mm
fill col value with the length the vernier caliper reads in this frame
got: 27.2 mm
